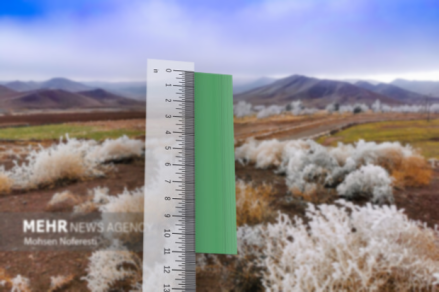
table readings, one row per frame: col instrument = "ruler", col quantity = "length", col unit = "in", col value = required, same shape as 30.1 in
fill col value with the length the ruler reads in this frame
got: 11 in
